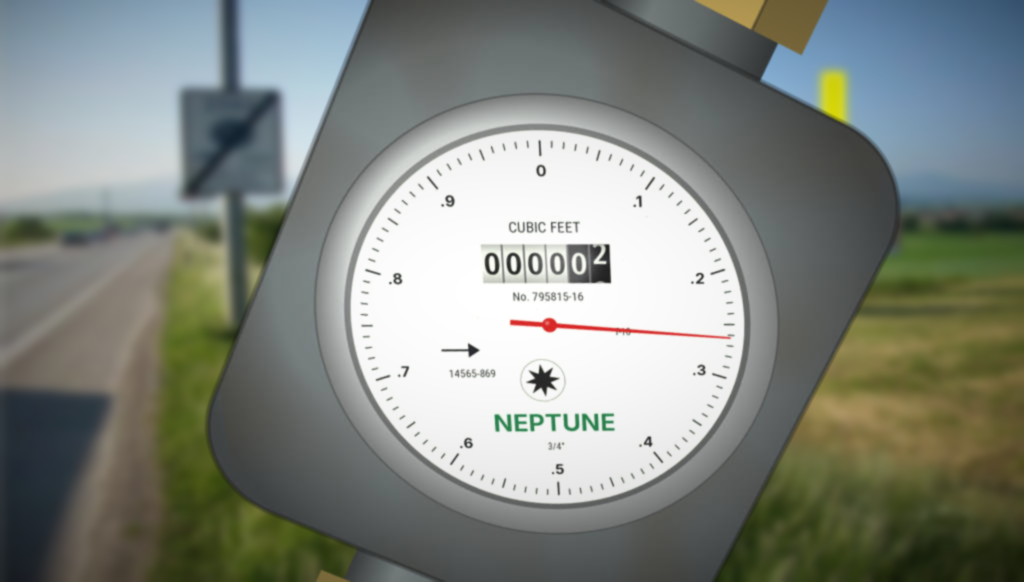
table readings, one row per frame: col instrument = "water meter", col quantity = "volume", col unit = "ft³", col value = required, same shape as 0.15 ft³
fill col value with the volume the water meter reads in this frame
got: 2.26 ft³
